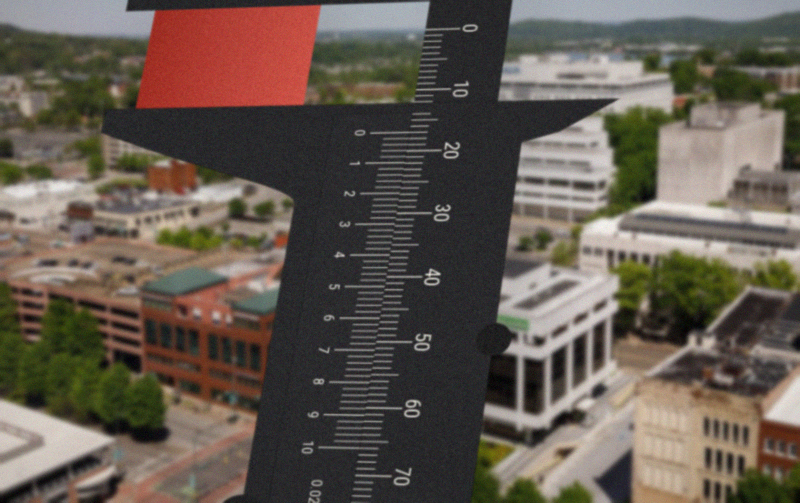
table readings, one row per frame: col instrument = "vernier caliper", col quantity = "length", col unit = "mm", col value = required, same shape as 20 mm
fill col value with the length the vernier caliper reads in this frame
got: 17.0 mm
